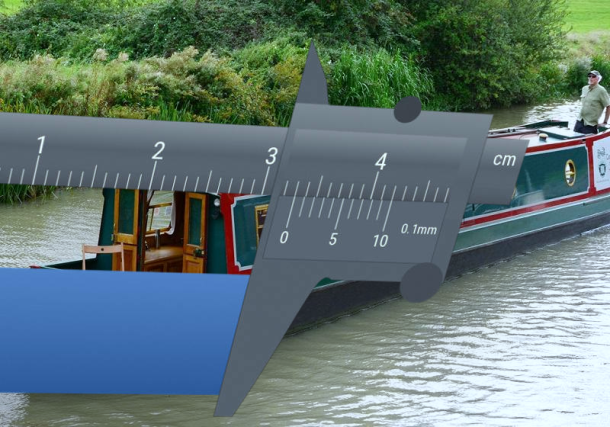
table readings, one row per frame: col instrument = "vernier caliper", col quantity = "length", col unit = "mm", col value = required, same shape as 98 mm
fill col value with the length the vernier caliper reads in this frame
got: 33.0 mm
